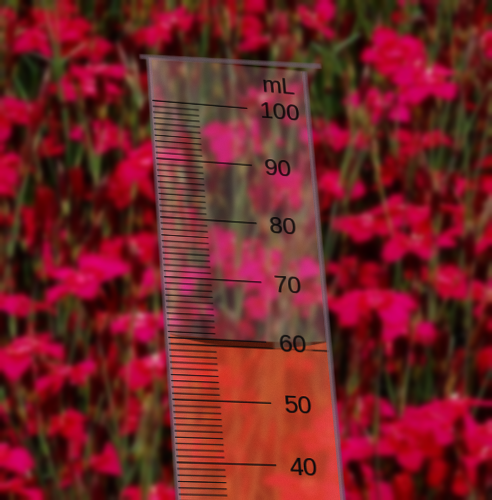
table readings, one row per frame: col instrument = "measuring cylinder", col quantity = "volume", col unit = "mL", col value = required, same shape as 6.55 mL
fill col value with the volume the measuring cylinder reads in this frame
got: 59 mL
